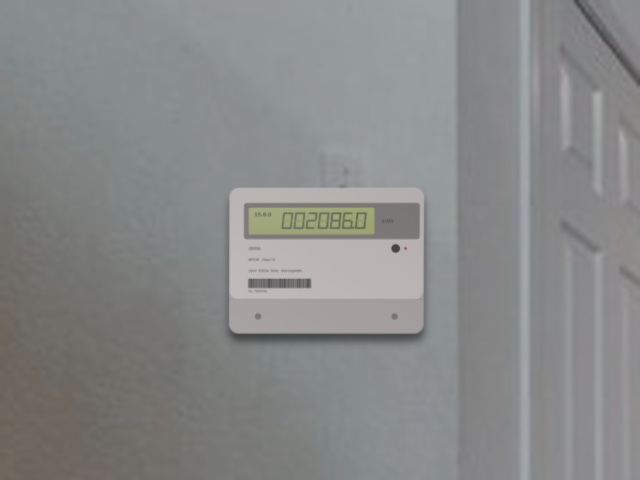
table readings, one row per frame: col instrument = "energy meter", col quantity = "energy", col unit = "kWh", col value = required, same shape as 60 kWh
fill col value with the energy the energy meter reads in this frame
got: 2086.0 kWh
